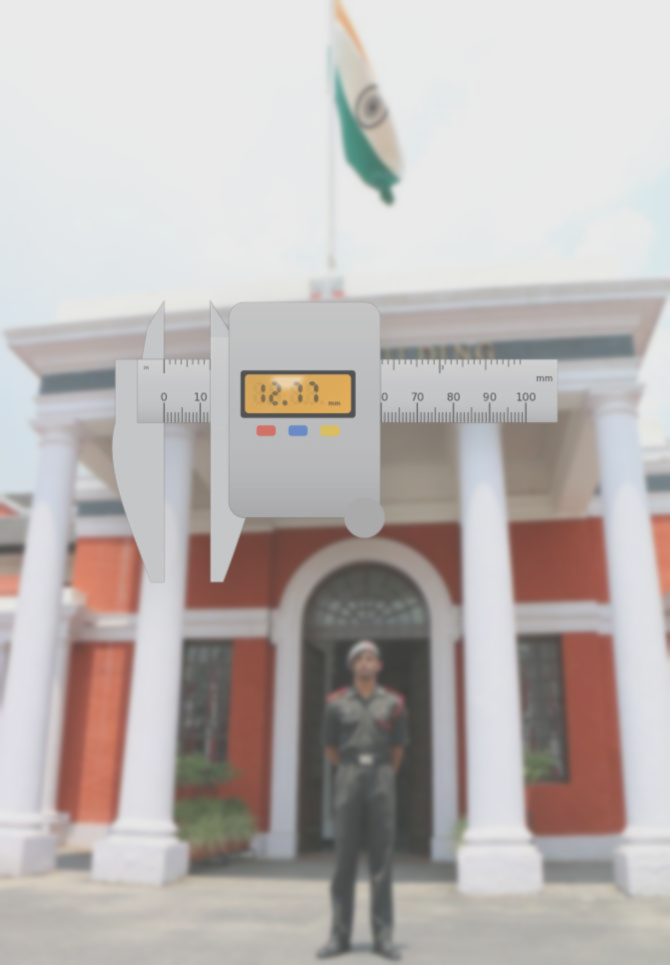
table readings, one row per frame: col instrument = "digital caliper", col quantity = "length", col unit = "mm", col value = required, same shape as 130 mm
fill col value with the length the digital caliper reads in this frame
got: 12.77 mm
